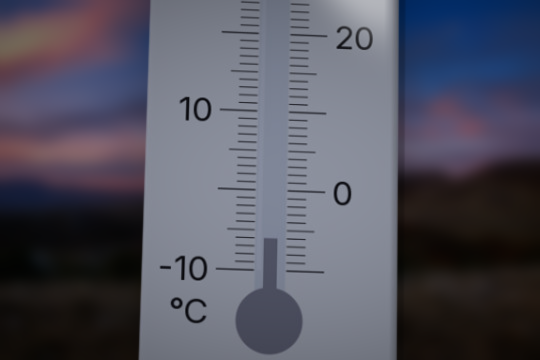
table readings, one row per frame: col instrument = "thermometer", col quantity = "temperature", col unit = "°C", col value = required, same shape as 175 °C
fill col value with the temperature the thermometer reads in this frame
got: -6 °C
